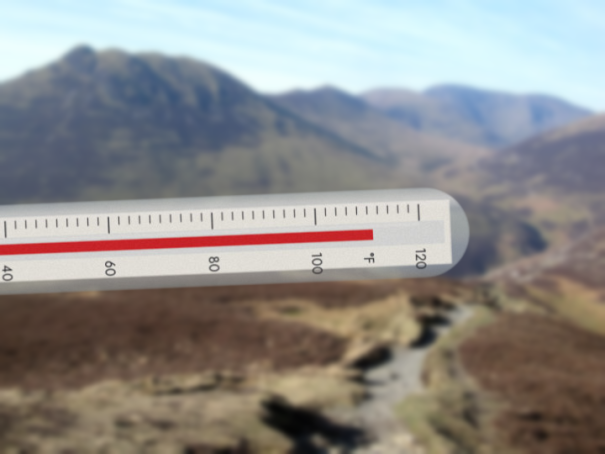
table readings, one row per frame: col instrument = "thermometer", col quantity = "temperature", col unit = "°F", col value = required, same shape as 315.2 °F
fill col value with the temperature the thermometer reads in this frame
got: 111 °F
